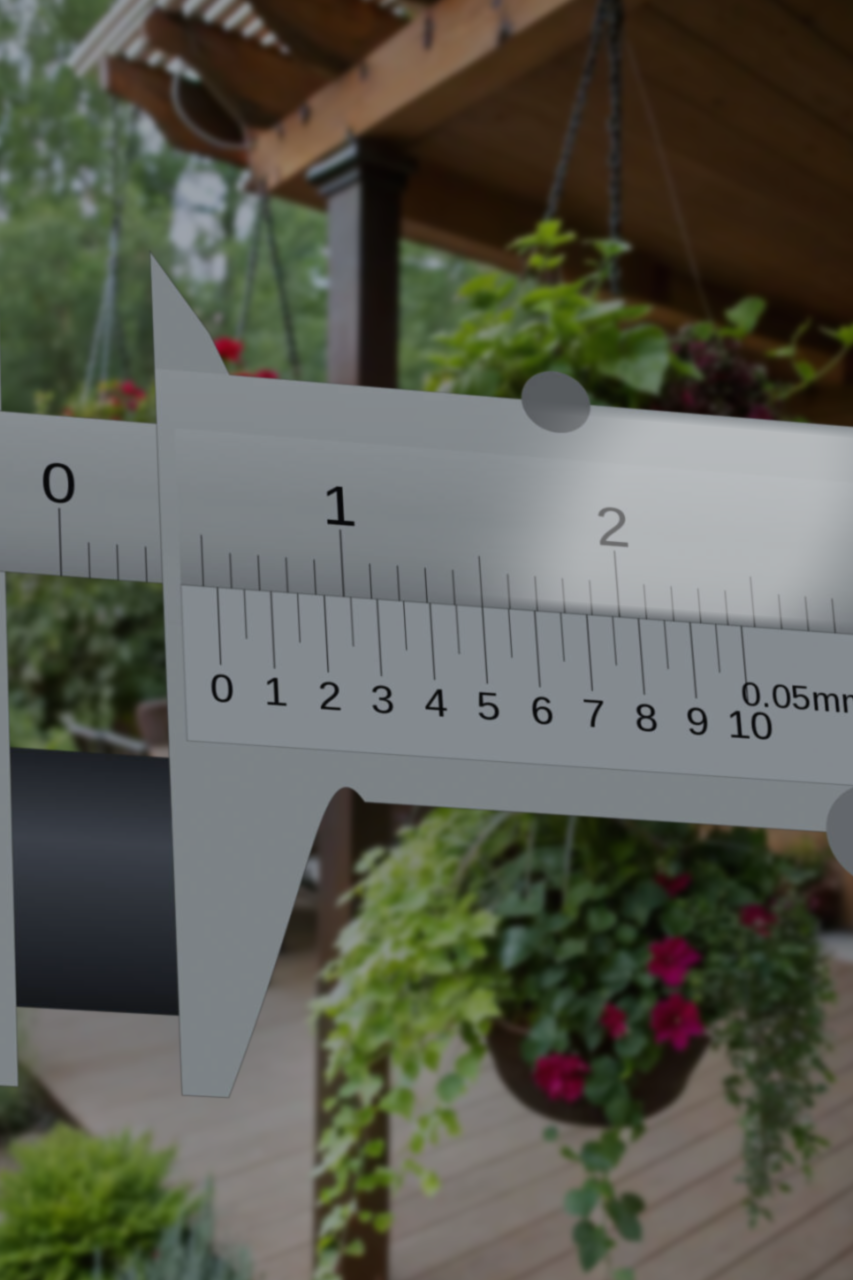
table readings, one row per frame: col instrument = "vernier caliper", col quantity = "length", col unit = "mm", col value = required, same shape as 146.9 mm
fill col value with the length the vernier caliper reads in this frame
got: 5.5 mm
